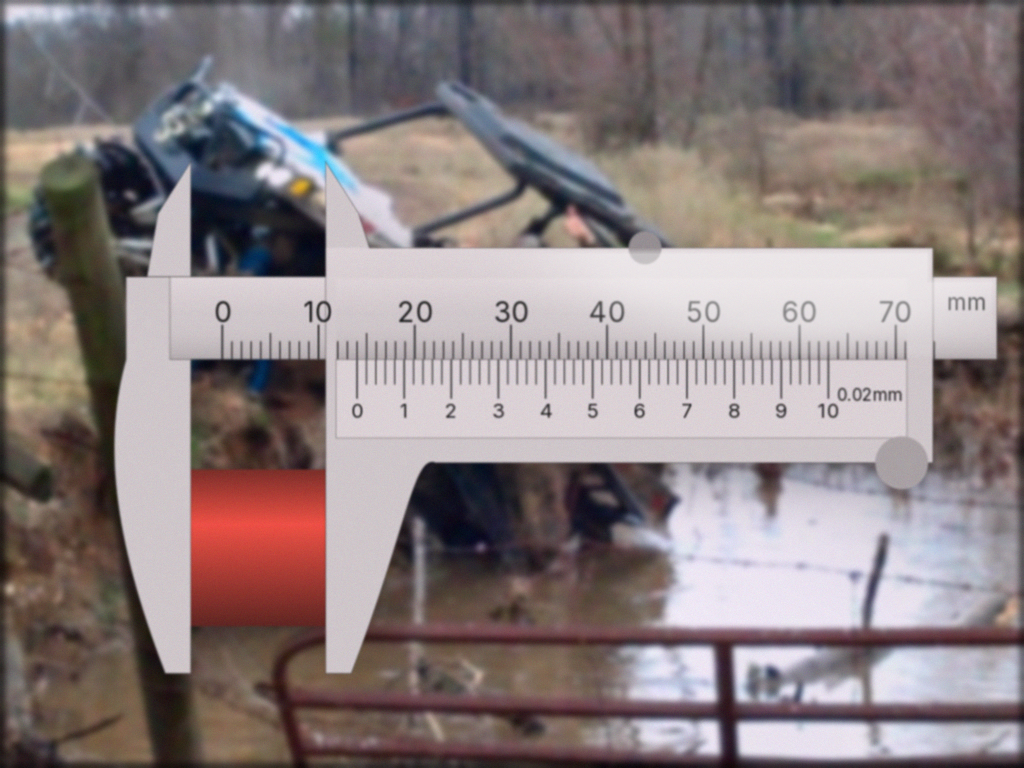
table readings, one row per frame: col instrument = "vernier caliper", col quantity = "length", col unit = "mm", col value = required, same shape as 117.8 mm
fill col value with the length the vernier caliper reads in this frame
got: 14.0 mm
